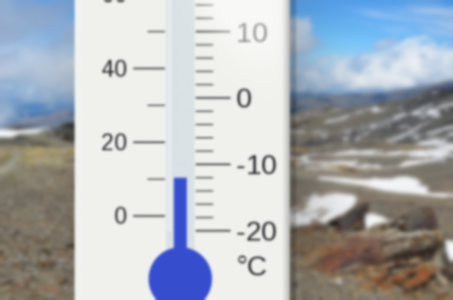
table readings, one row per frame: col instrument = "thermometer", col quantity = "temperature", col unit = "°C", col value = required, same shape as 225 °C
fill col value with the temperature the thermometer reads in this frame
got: -12 °C
